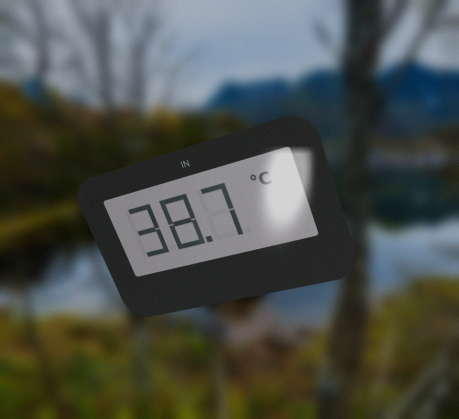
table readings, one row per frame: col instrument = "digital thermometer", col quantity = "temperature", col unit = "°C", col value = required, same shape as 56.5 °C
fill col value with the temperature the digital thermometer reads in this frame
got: 38.7 °C
